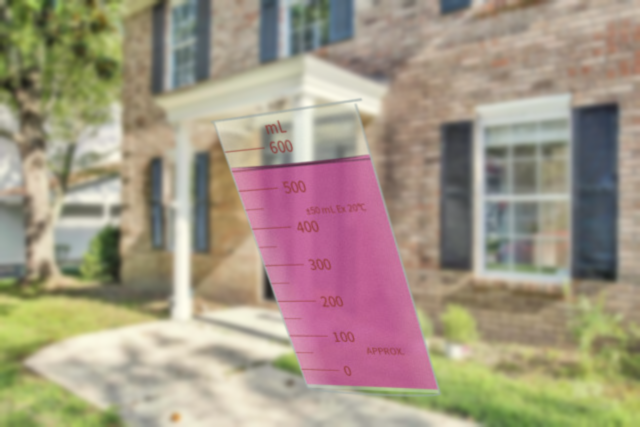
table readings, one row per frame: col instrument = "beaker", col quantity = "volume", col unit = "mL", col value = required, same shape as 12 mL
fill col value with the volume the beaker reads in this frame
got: 550 mL
